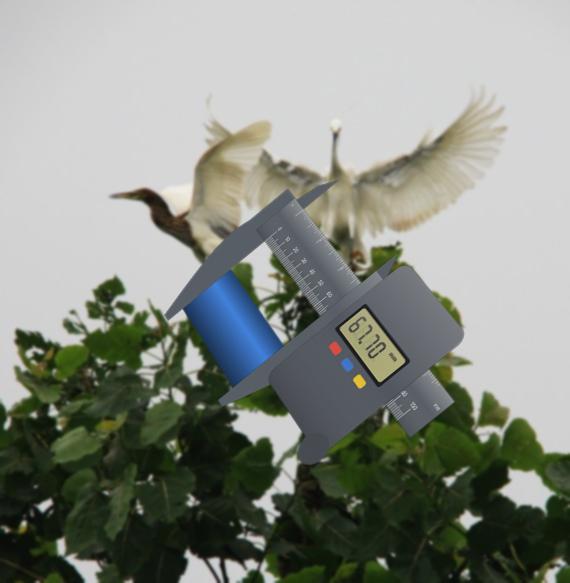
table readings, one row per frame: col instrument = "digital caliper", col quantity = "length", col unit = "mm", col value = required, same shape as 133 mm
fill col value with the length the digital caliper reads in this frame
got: 67.70 mm
